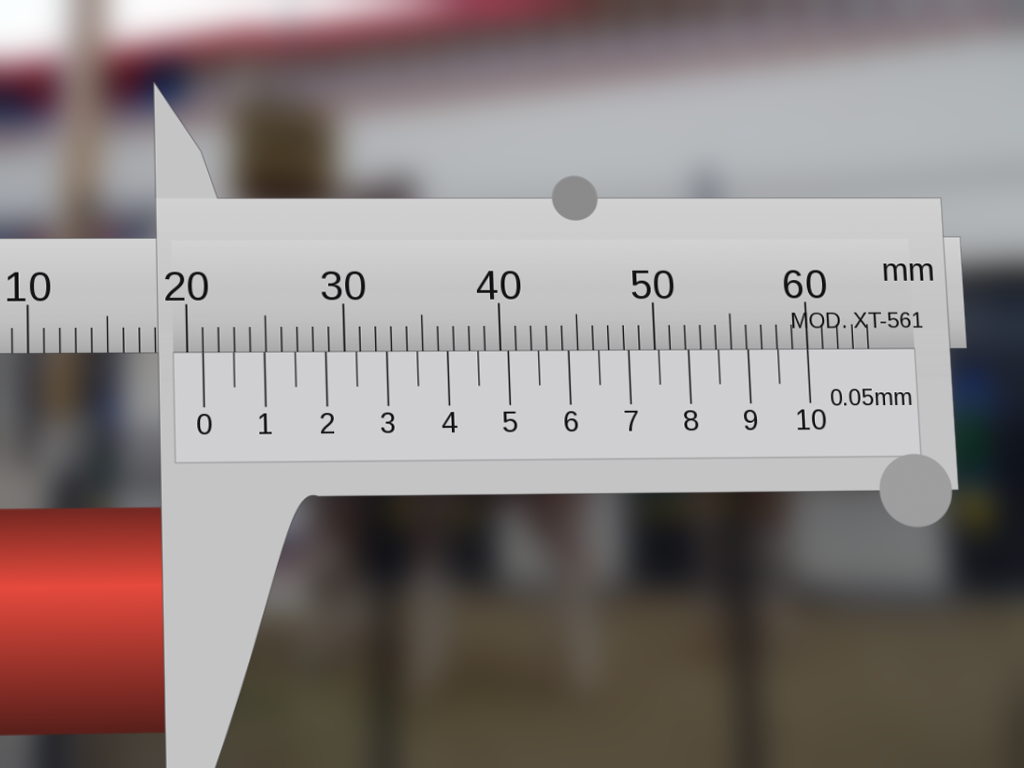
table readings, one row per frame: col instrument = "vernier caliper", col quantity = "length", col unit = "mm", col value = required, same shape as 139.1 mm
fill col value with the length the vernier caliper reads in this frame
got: 21.0 mm
